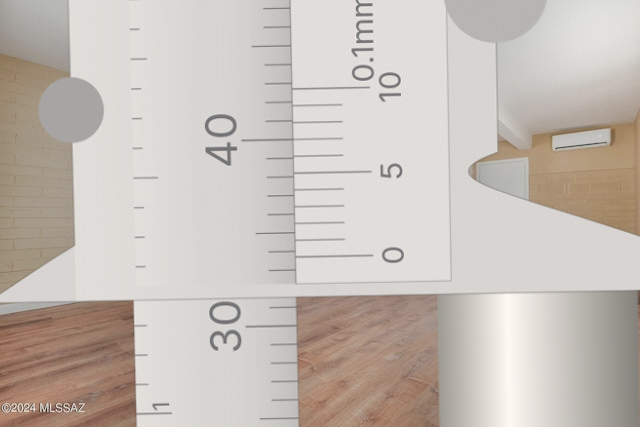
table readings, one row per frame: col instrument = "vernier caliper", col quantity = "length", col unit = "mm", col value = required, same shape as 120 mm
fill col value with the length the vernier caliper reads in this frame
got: 33.7 mm
